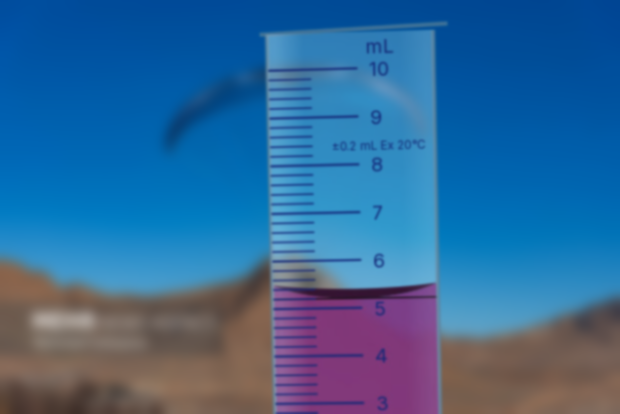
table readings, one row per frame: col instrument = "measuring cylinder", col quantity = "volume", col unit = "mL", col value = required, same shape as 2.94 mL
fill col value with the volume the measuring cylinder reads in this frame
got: 5.2 mL
